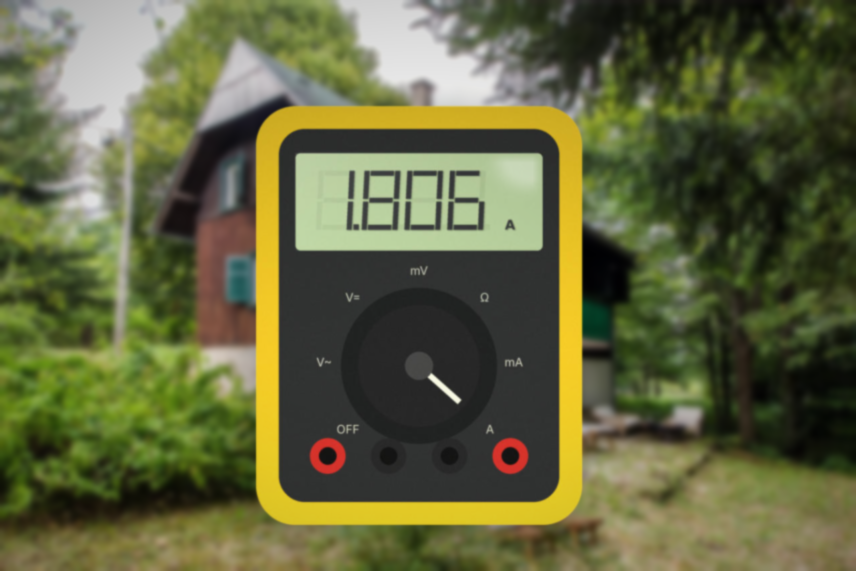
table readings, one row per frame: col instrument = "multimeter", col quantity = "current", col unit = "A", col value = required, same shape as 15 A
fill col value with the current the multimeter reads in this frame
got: 1.806 A
